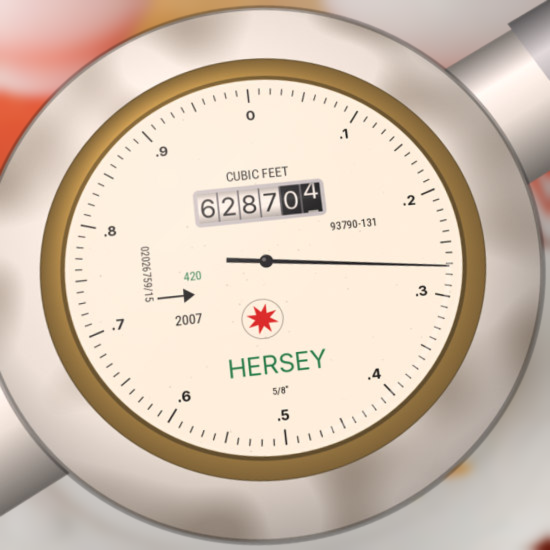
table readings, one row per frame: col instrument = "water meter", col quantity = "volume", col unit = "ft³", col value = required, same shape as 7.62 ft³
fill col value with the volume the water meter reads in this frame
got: 628704.27 ft³
